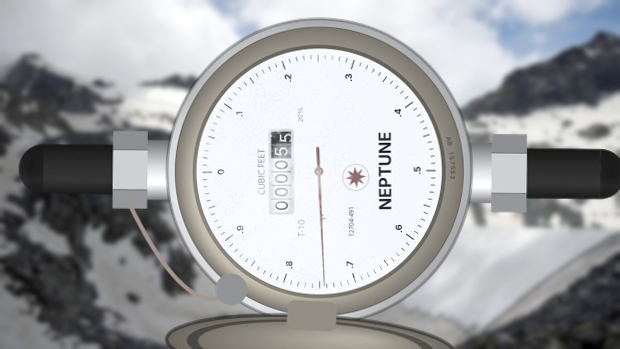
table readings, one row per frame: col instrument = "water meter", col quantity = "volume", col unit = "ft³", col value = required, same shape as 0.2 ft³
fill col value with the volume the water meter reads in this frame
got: 54.74 ft³
